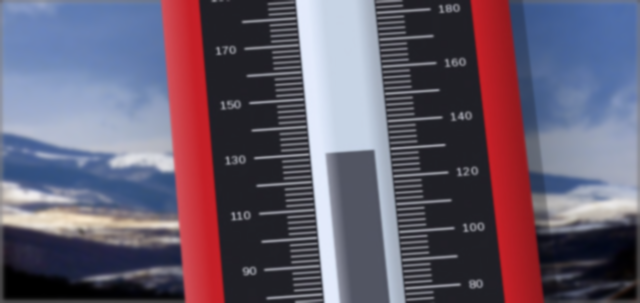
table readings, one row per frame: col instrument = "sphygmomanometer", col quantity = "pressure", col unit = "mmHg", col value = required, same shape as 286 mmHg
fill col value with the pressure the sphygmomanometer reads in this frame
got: 130 mmHg
